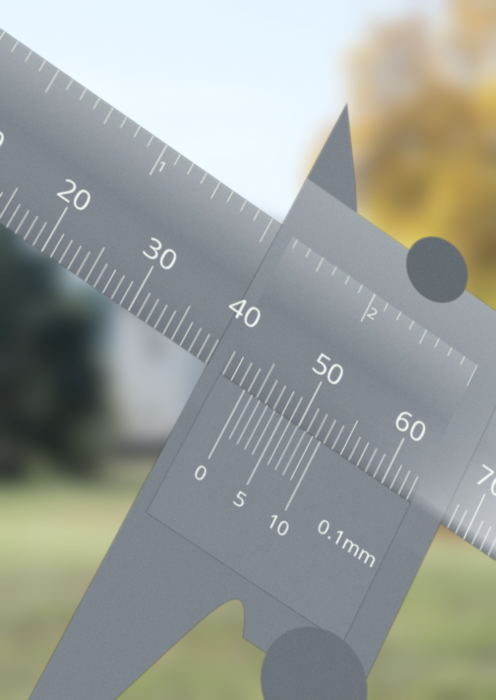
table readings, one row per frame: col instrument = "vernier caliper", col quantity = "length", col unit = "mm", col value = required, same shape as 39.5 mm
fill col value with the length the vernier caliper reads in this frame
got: 43.6 mm
